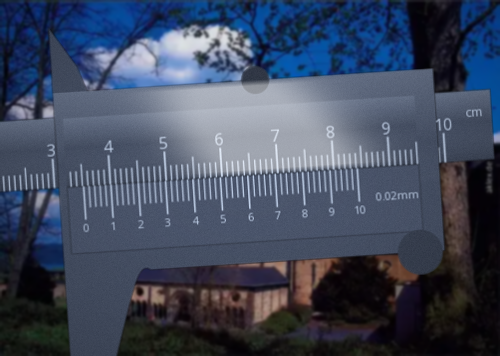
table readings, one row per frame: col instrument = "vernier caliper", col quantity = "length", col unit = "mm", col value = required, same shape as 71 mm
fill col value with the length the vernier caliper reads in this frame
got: 35.2 mm
